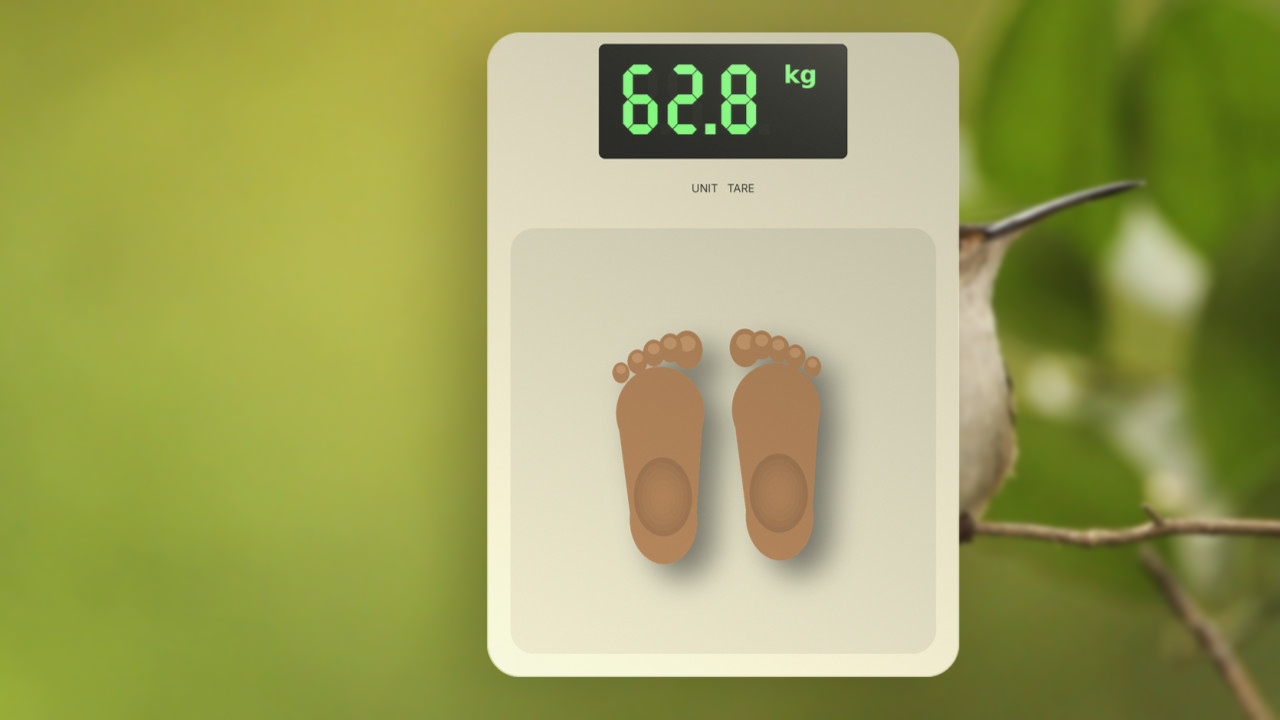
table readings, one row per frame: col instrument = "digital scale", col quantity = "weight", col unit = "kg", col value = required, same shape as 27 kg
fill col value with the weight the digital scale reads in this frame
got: 62.8 kg
